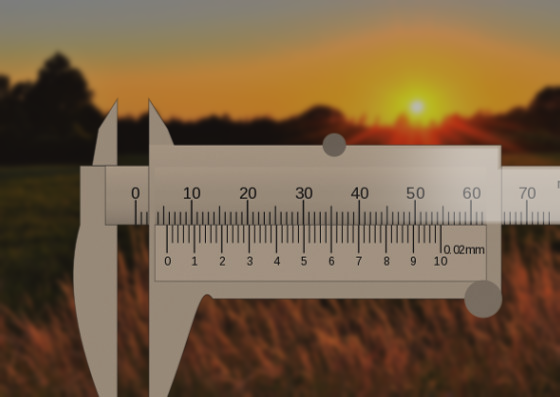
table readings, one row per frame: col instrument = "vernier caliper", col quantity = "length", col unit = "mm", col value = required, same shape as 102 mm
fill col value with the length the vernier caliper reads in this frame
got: 5.6 mm
